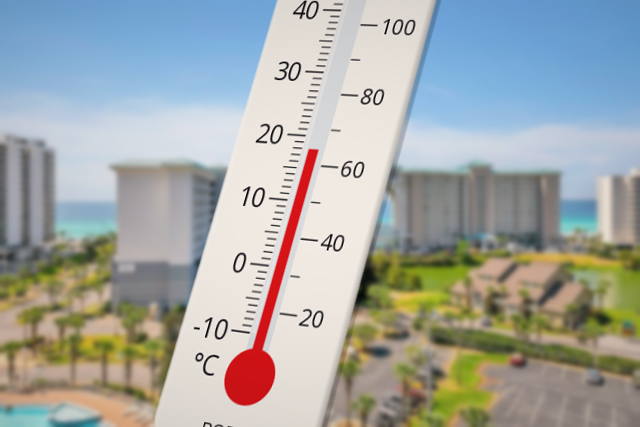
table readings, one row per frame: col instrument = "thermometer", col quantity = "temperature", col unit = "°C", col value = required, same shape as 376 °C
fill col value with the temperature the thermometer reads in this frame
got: 18 °C
